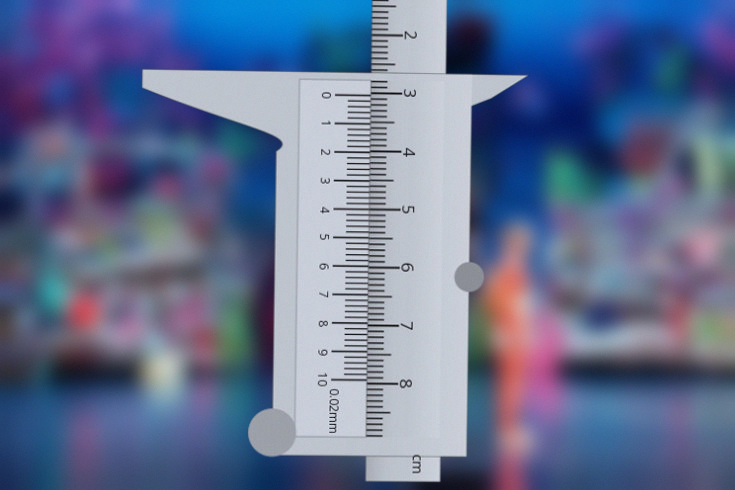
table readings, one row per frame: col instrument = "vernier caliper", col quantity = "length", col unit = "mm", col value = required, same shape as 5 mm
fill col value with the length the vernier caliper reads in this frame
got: 30.4 mm
